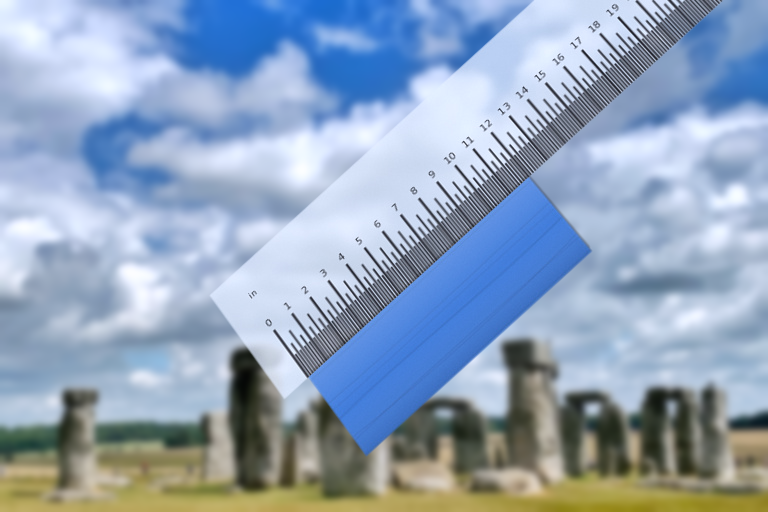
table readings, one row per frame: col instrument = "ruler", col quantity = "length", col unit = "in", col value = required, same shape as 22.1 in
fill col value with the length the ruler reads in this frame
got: 12 in
